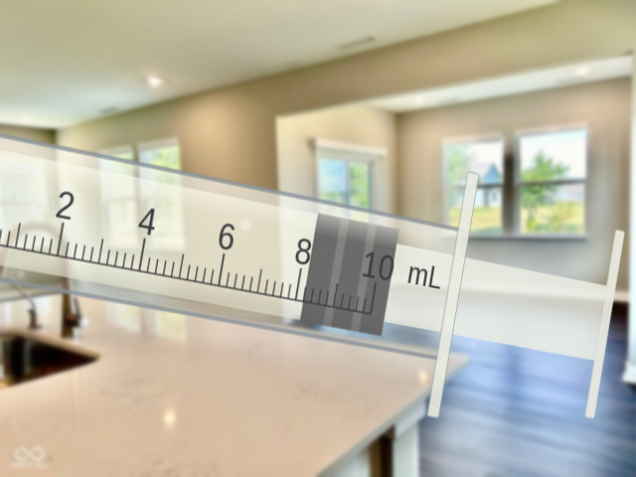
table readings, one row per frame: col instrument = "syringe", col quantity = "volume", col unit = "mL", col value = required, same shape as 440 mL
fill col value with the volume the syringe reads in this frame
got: 8.2 mL
